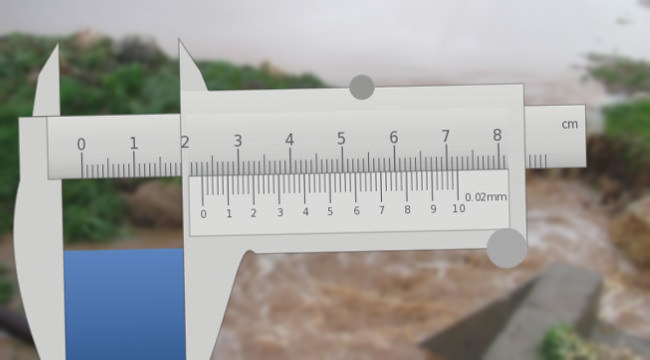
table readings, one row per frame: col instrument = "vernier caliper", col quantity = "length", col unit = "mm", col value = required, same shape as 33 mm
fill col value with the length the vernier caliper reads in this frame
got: 23.0 mm
